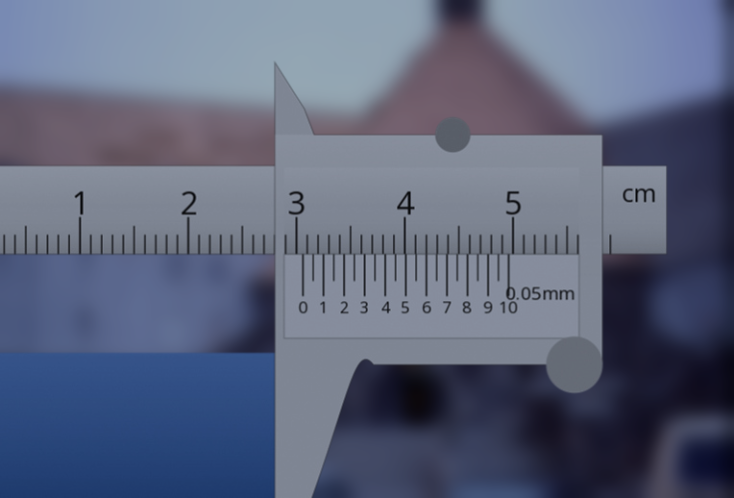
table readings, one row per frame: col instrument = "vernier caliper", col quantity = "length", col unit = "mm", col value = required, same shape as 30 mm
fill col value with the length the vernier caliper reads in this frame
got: 30.6 mm
